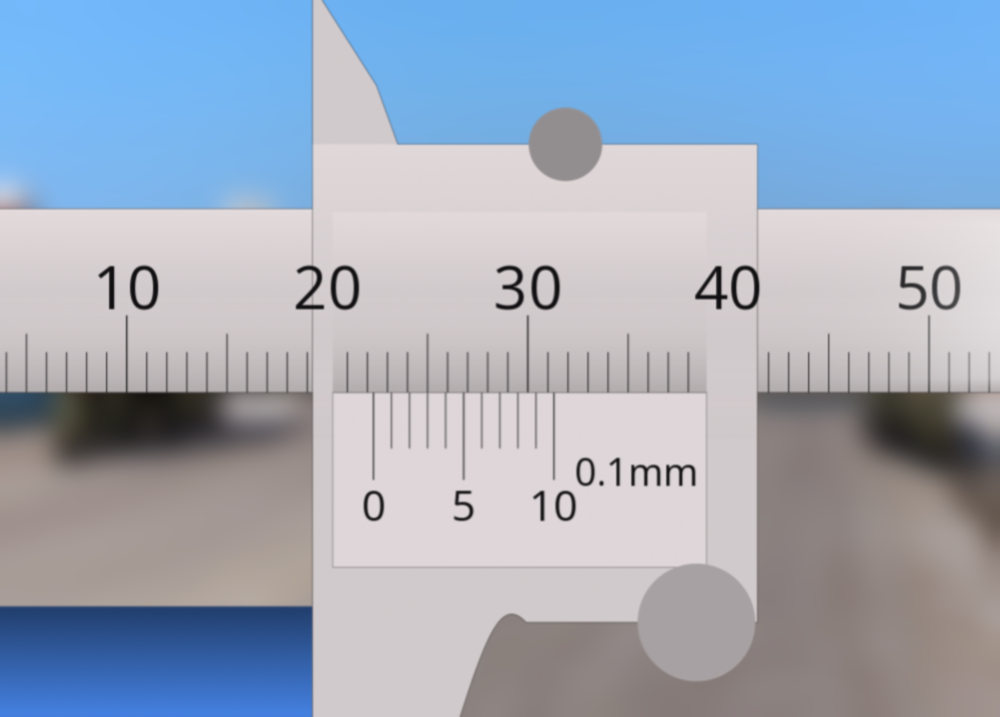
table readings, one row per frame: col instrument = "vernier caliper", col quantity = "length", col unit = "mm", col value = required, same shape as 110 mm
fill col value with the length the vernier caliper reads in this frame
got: 22.3 mm
